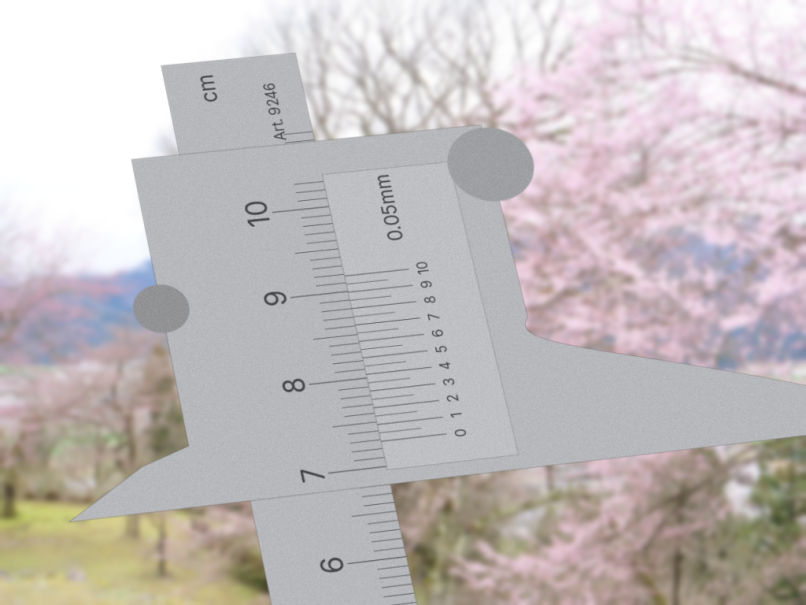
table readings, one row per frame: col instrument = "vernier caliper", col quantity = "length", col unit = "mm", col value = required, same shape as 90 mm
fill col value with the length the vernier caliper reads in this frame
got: 72.8 mm
